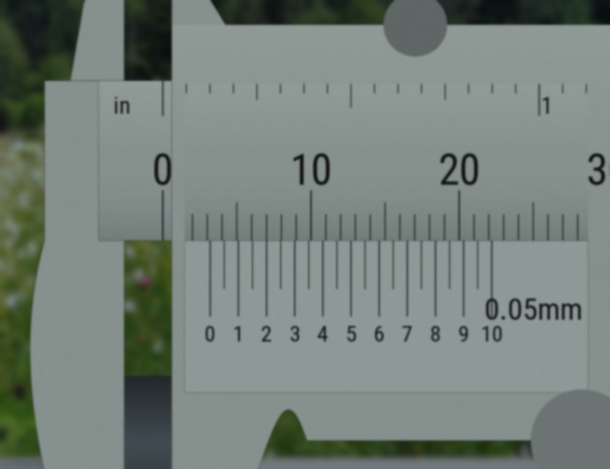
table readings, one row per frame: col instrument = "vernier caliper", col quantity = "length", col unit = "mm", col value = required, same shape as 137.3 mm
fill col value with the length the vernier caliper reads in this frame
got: 3.2 mm
